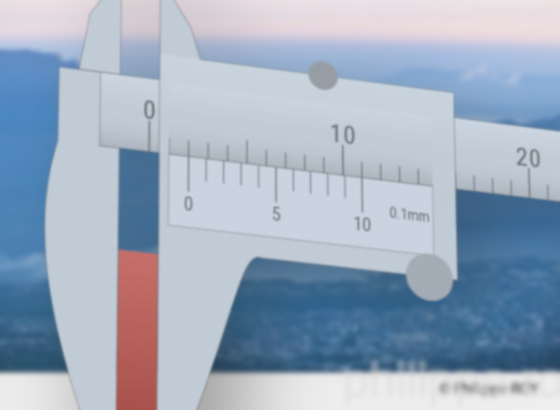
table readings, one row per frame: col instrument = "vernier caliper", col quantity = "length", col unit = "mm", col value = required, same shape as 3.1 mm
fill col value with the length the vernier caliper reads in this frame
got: 2.0 mm
